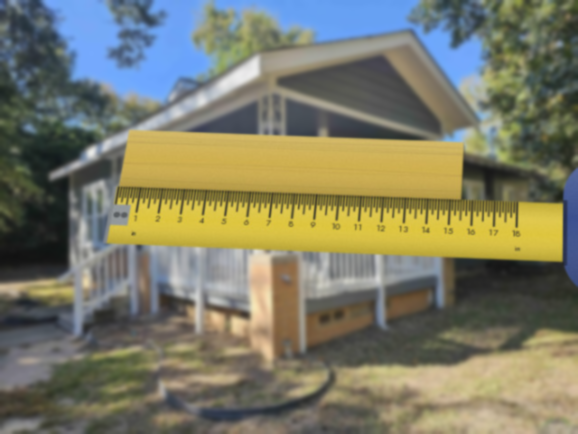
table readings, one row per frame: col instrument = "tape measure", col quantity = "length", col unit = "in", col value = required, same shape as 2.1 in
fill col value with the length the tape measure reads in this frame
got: 15.5 in
